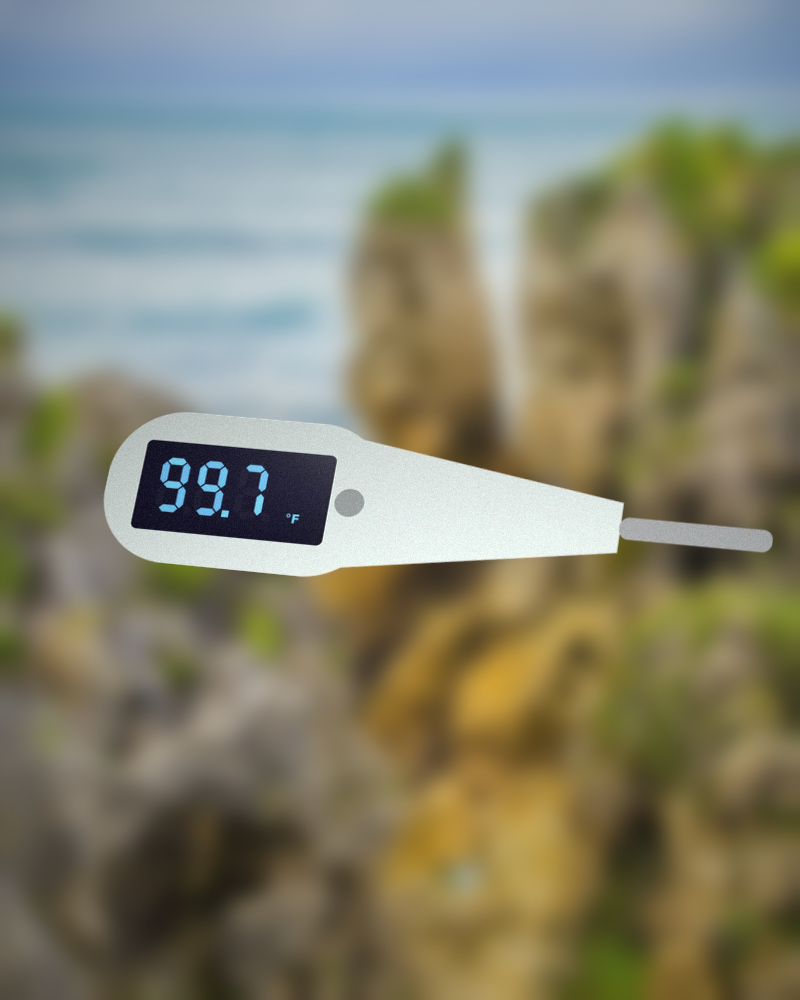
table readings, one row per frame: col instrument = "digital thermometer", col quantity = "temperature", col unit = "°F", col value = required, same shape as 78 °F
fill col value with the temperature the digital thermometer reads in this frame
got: 99.7 °F
